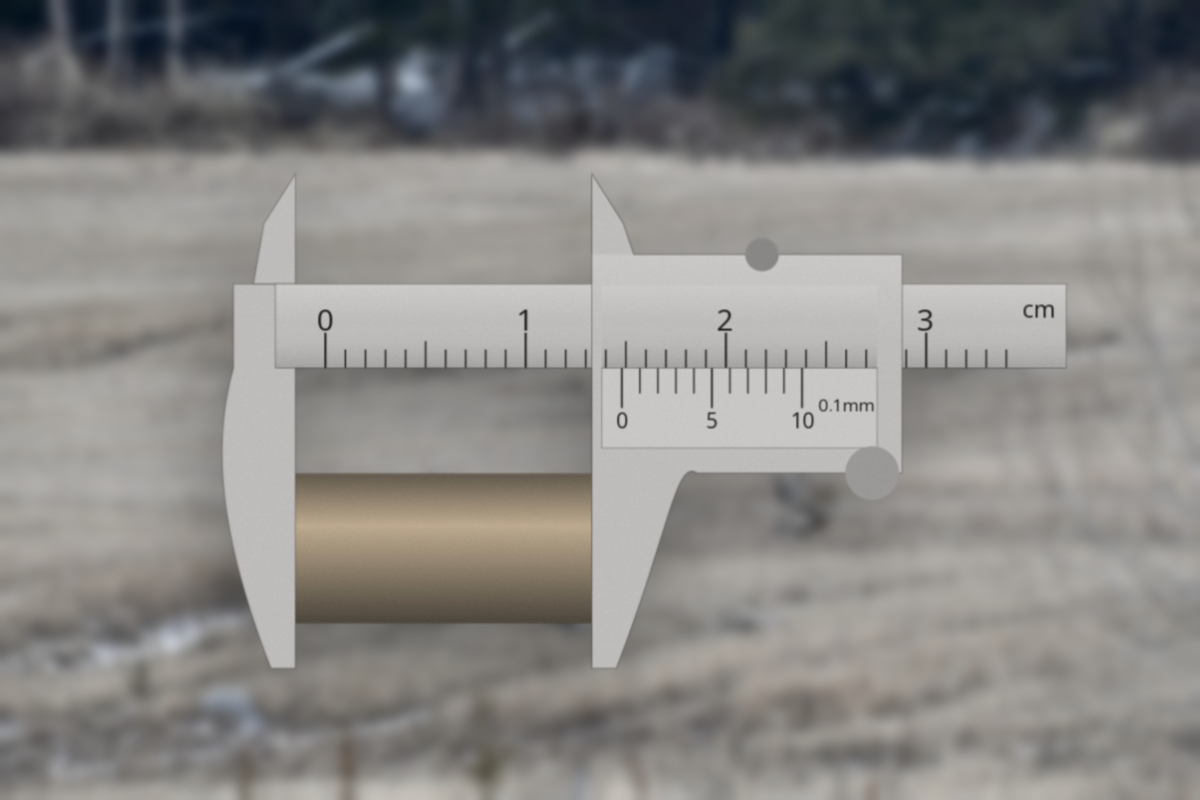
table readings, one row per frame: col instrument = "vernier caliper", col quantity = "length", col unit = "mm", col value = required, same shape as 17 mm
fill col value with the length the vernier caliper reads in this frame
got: 14.8 mm
